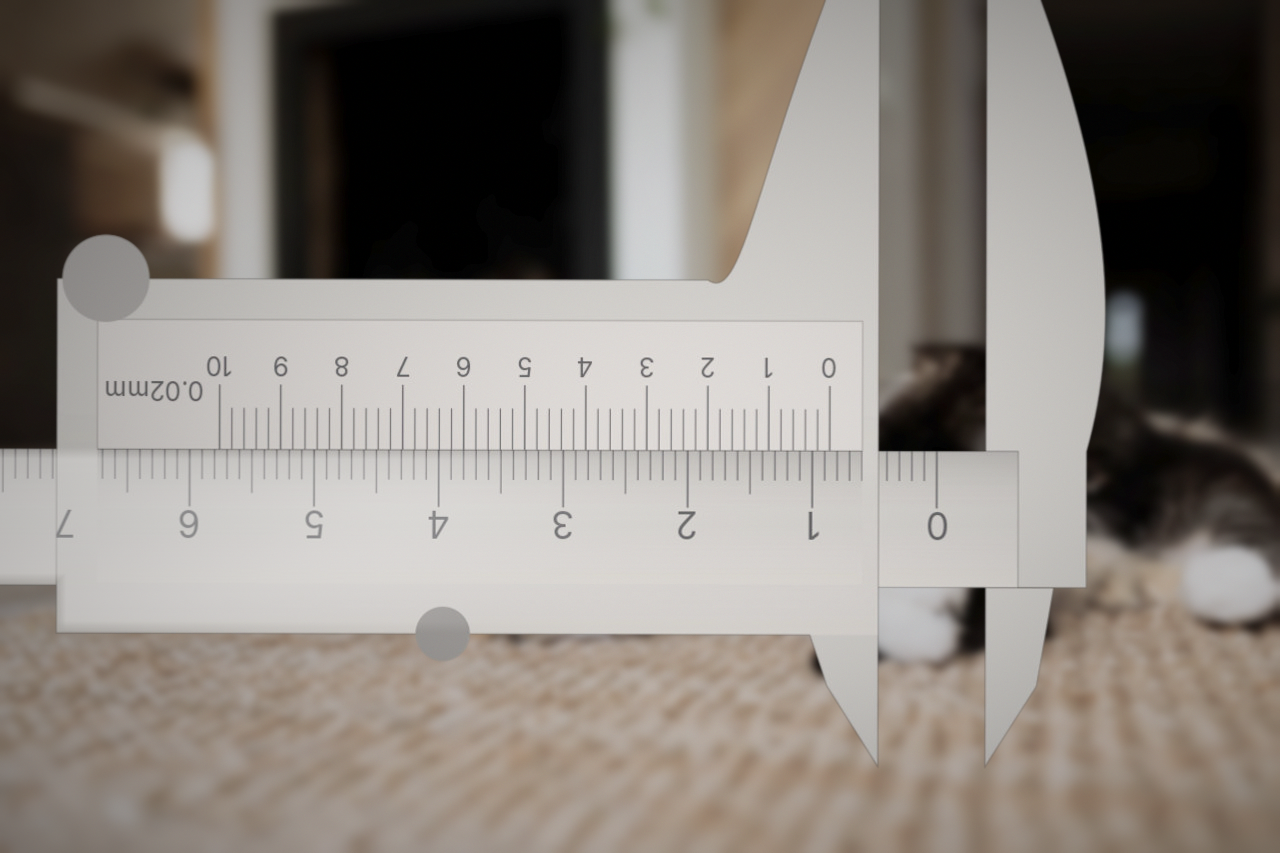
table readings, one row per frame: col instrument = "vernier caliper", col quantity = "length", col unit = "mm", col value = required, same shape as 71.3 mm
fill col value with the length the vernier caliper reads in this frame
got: 8.6 mm
